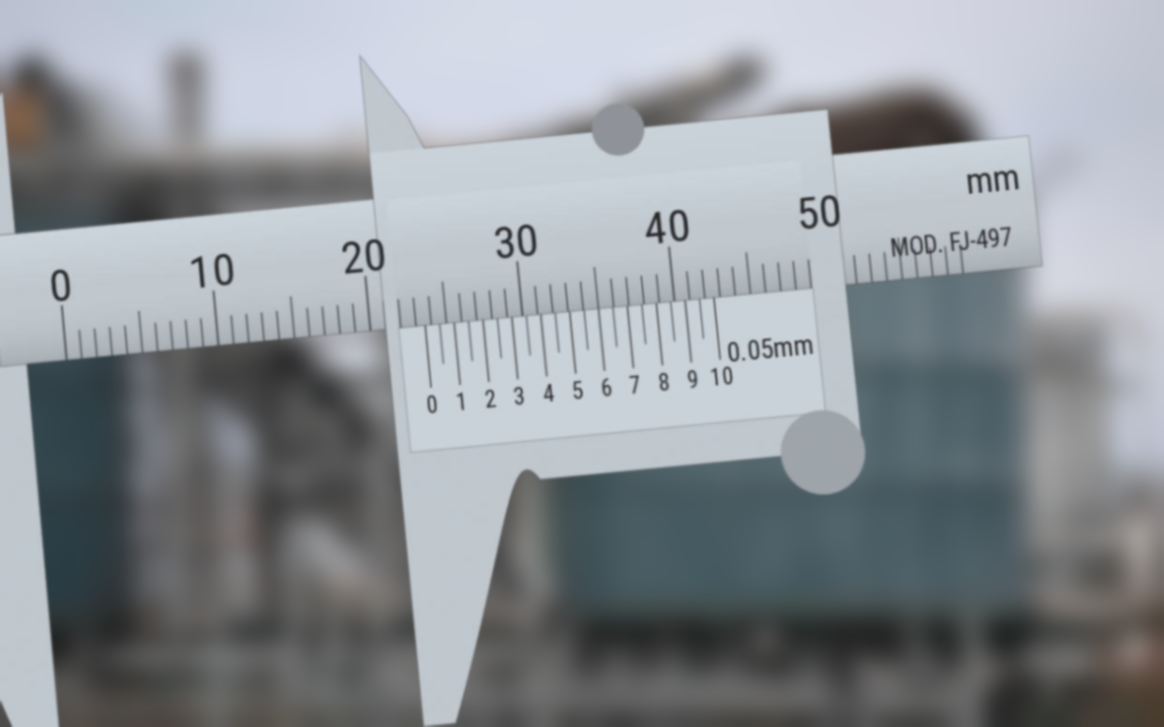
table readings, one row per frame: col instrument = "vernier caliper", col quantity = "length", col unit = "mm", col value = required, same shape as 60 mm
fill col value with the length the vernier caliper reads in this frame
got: 23.6 mm
